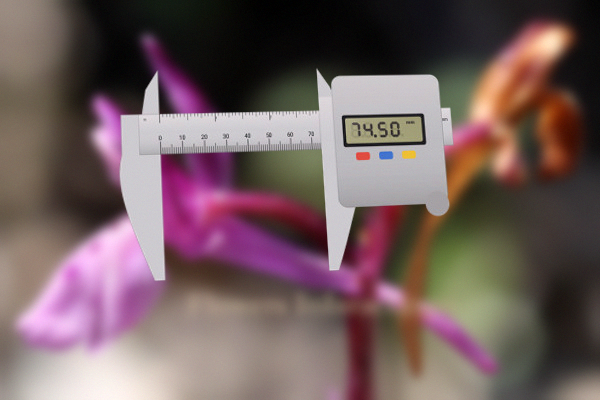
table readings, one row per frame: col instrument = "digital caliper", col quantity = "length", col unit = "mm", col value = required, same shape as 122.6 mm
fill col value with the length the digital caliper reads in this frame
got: 74.50 mm
